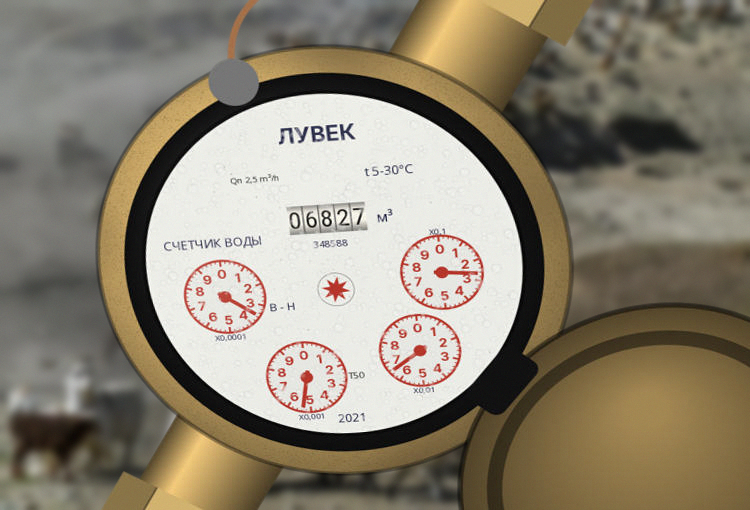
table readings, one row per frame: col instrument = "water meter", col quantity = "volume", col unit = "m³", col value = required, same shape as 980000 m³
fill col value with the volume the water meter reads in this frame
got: 6827.2653 m³
